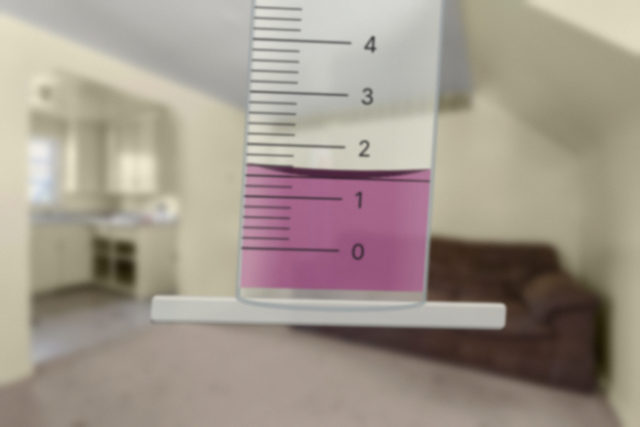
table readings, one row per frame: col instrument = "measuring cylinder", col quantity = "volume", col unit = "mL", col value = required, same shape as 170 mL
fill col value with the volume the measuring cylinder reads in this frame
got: 1.4 mL
